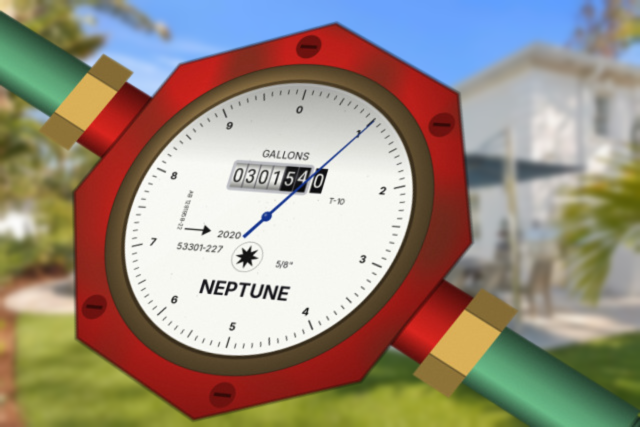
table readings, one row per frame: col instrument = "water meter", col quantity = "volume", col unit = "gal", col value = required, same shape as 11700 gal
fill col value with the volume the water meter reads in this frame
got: 301541.0 gal
